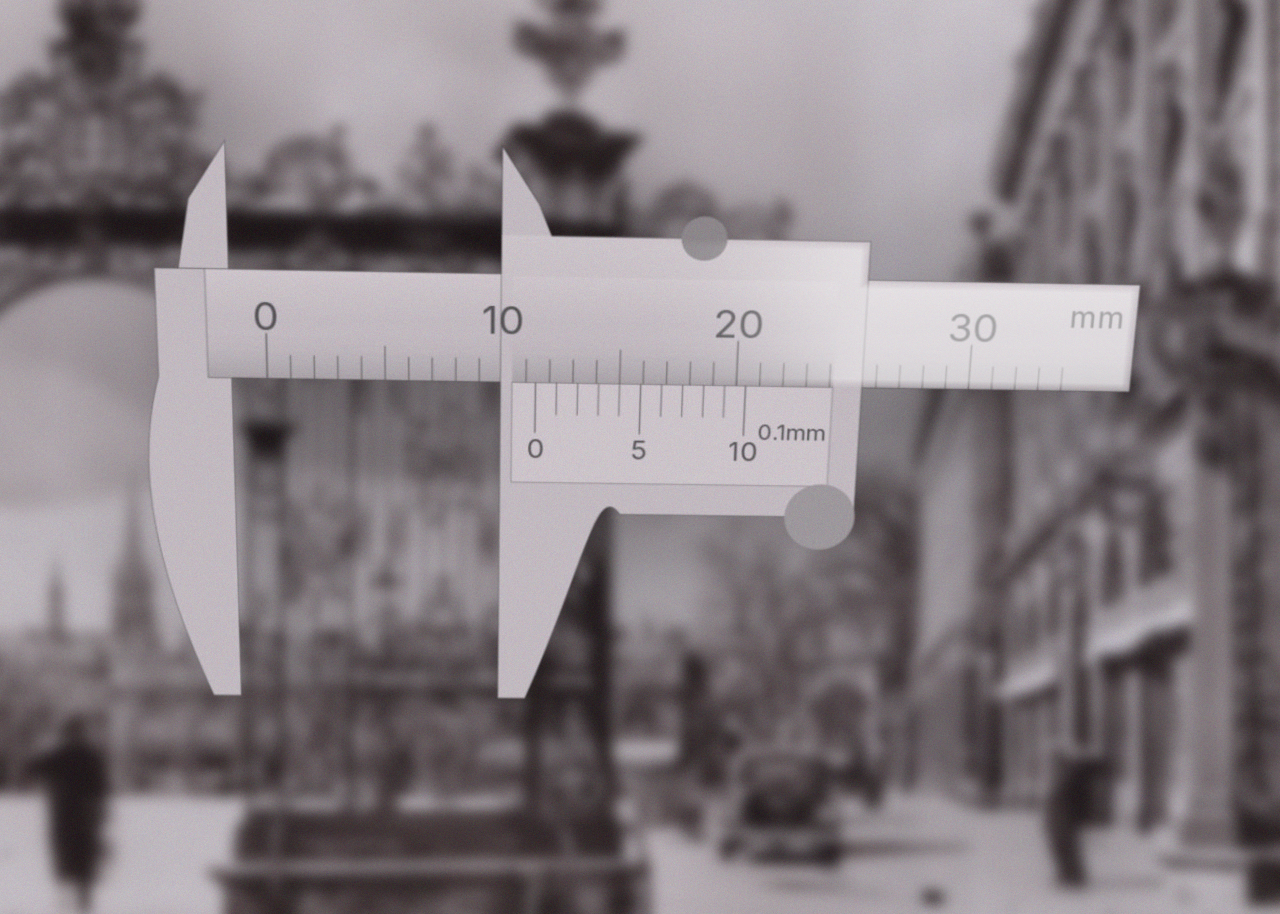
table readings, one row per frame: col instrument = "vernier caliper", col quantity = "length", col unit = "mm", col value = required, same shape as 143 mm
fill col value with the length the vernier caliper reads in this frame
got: 11.4 mm
